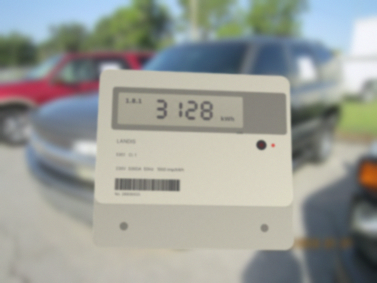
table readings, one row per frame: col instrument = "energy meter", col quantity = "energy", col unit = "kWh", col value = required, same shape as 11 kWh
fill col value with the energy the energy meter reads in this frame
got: 3128 kWh
